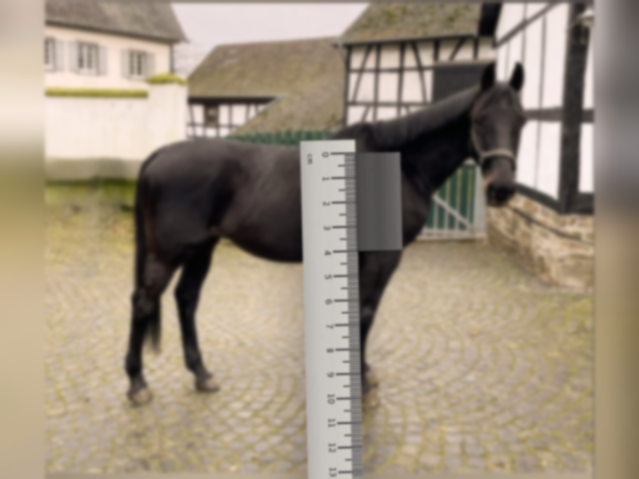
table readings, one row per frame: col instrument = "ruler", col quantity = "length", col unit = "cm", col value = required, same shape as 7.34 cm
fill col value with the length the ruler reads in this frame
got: 4 cm
